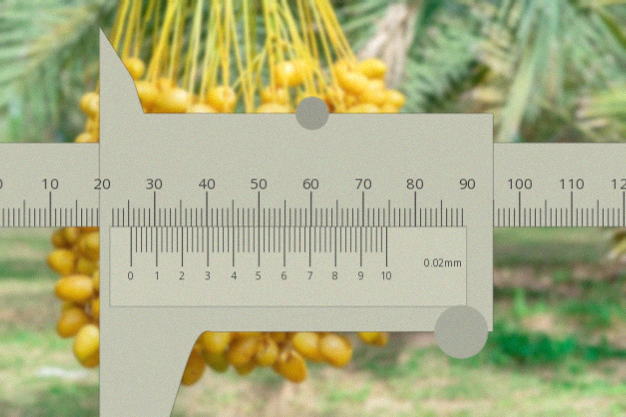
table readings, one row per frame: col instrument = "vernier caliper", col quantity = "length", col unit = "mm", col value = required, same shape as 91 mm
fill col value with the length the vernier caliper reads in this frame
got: 25.5 mm
